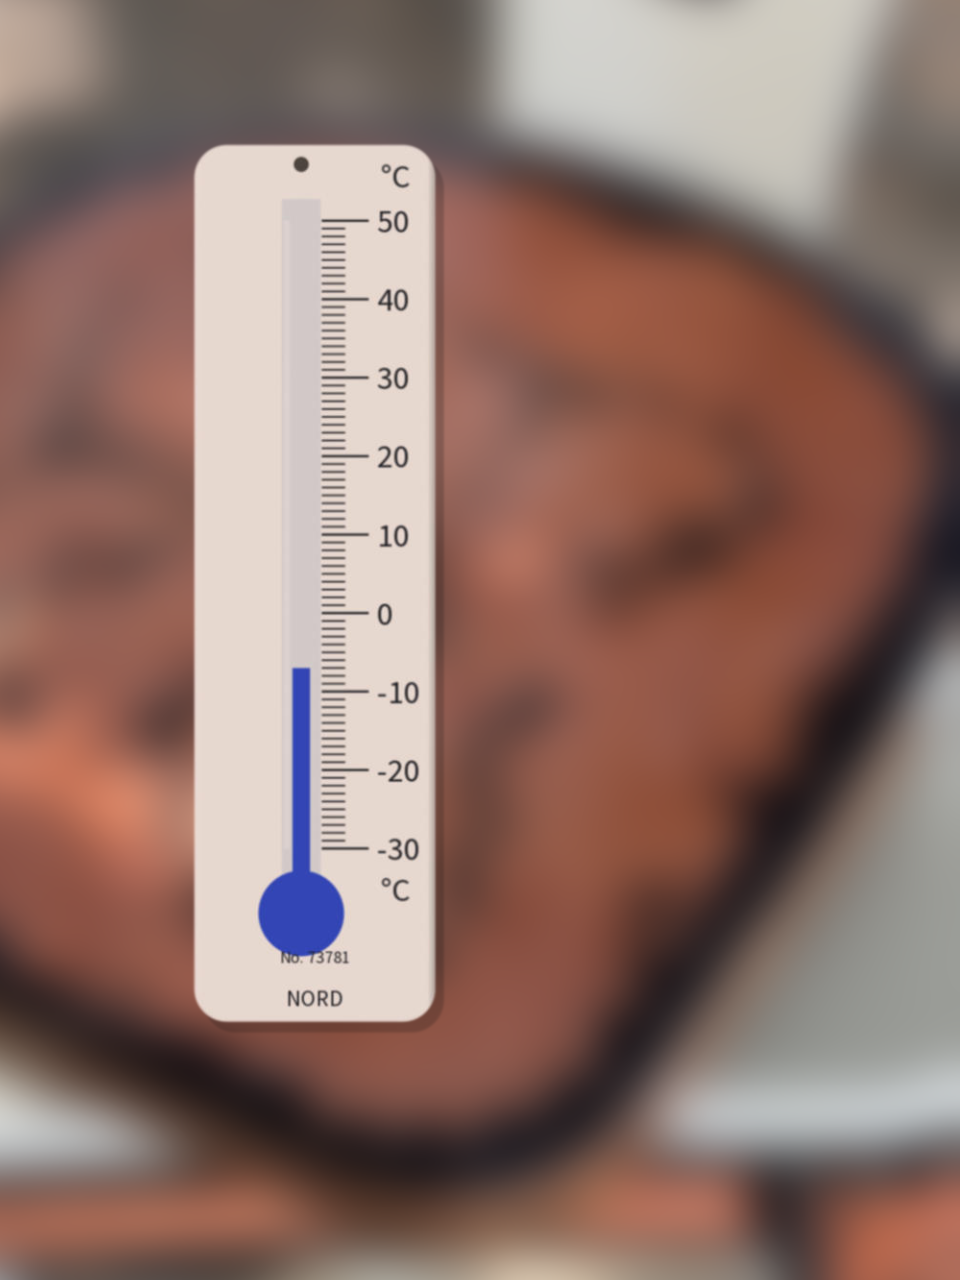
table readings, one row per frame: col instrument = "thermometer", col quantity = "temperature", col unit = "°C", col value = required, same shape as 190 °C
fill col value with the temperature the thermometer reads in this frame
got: -7 °C
